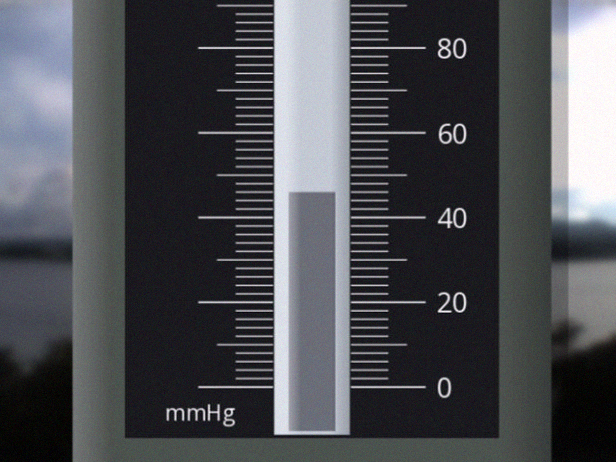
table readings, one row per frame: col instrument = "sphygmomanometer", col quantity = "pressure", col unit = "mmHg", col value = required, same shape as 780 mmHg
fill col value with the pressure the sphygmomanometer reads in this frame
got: 46 mmHg
